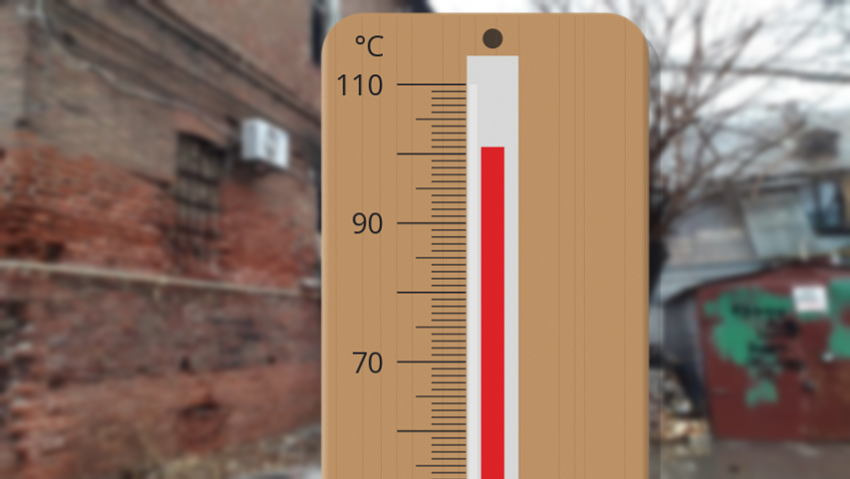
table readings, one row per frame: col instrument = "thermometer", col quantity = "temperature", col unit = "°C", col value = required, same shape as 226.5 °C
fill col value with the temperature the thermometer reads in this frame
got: 101 °C
